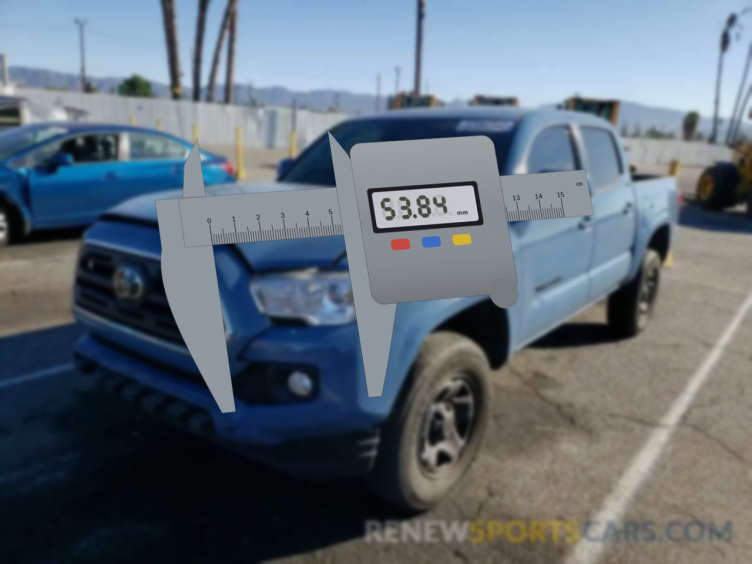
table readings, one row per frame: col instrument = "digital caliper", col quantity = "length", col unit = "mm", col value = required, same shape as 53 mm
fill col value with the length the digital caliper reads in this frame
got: 53.84 mm
